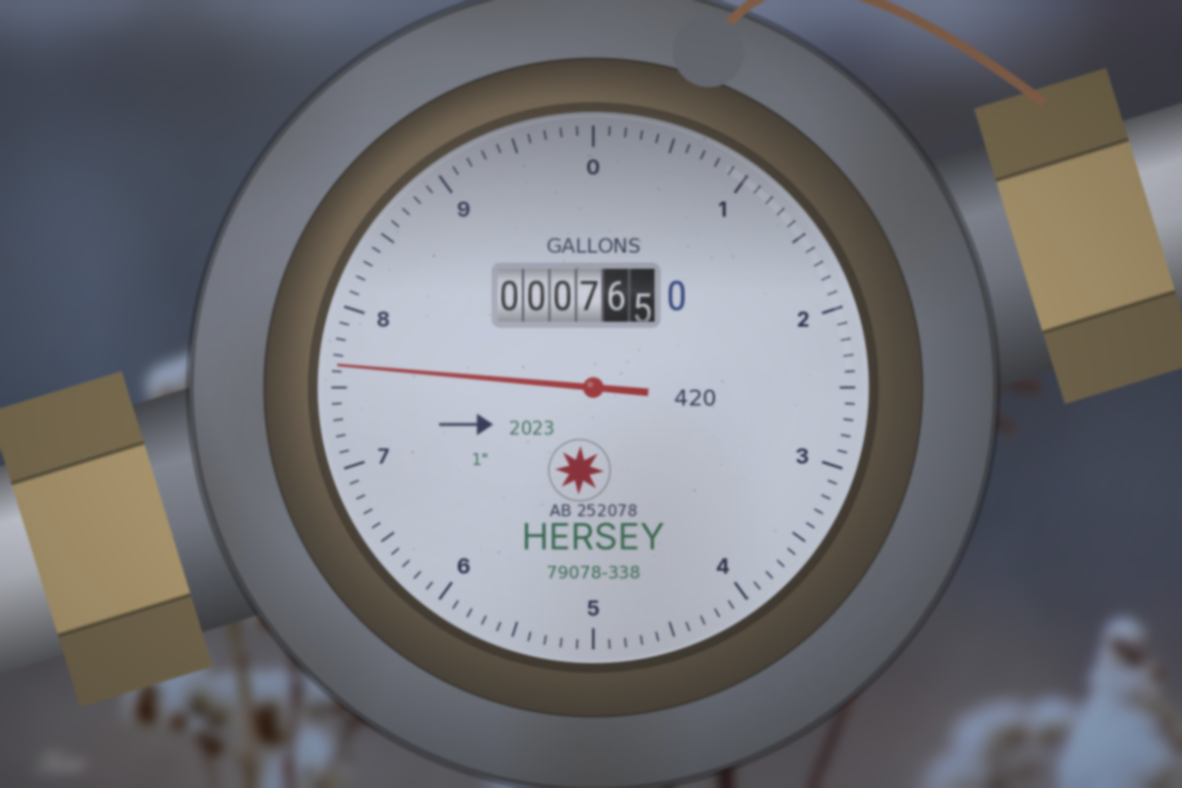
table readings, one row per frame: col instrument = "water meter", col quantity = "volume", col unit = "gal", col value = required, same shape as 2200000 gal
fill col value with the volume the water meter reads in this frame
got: 7647.6 gal
